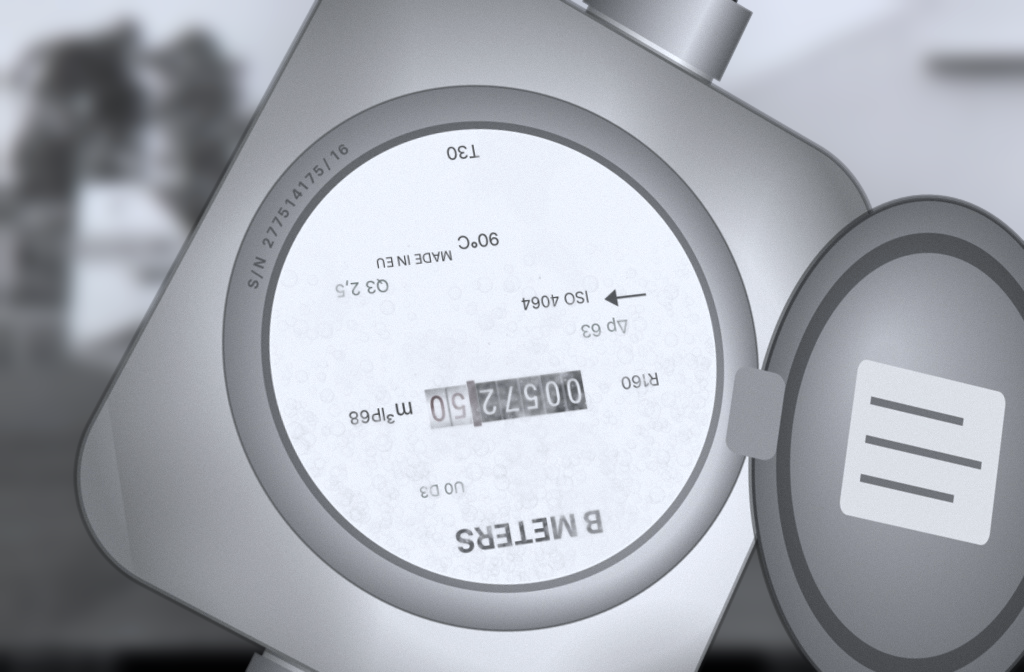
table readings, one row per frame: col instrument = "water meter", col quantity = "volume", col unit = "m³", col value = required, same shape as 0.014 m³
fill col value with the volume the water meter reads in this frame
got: 572.50 m³
